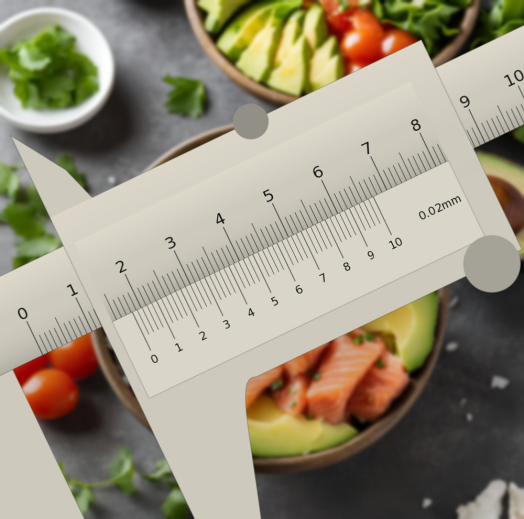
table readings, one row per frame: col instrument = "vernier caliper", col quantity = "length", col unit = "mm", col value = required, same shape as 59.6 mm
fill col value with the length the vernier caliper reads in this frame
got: 18.2 mm
